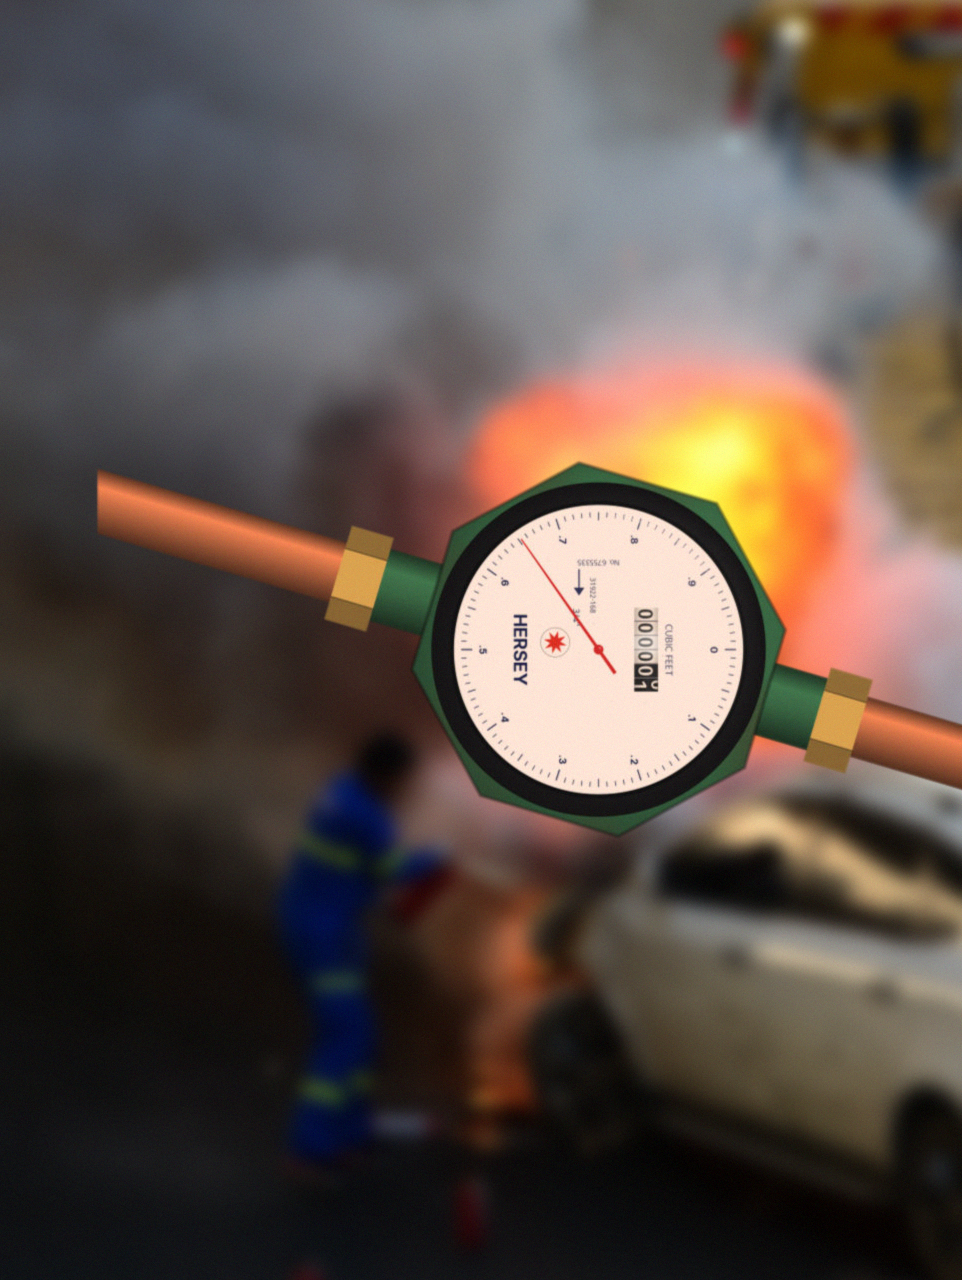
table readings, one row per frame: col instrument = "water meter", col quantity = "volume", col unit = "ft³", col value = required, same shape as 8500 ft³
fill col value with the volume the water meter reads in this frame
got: 0.65 ft³
